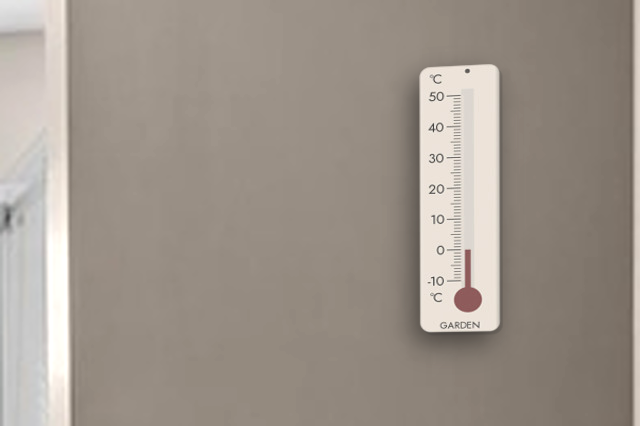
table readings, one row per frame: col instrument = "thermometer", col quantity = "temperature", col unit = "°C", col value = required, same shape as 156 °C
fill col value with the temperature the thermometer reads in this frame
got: 0 °C
